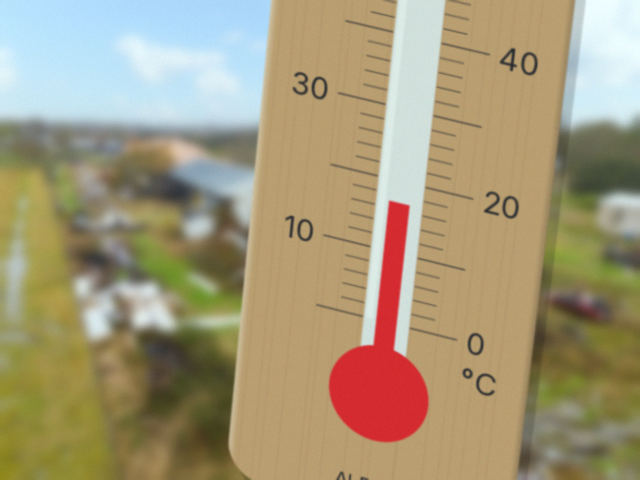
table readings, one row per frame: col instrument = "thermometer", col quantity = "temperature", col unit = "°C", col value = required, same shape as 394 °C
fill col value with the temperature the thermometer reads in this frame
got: 17 °C
